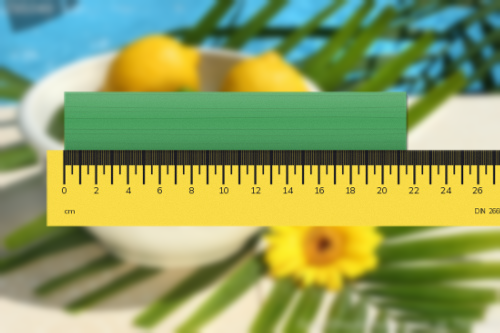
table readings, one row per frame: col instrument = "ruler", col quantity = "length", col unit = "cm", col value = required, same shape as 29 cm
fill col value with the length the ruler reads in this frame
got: 21.5 cm
